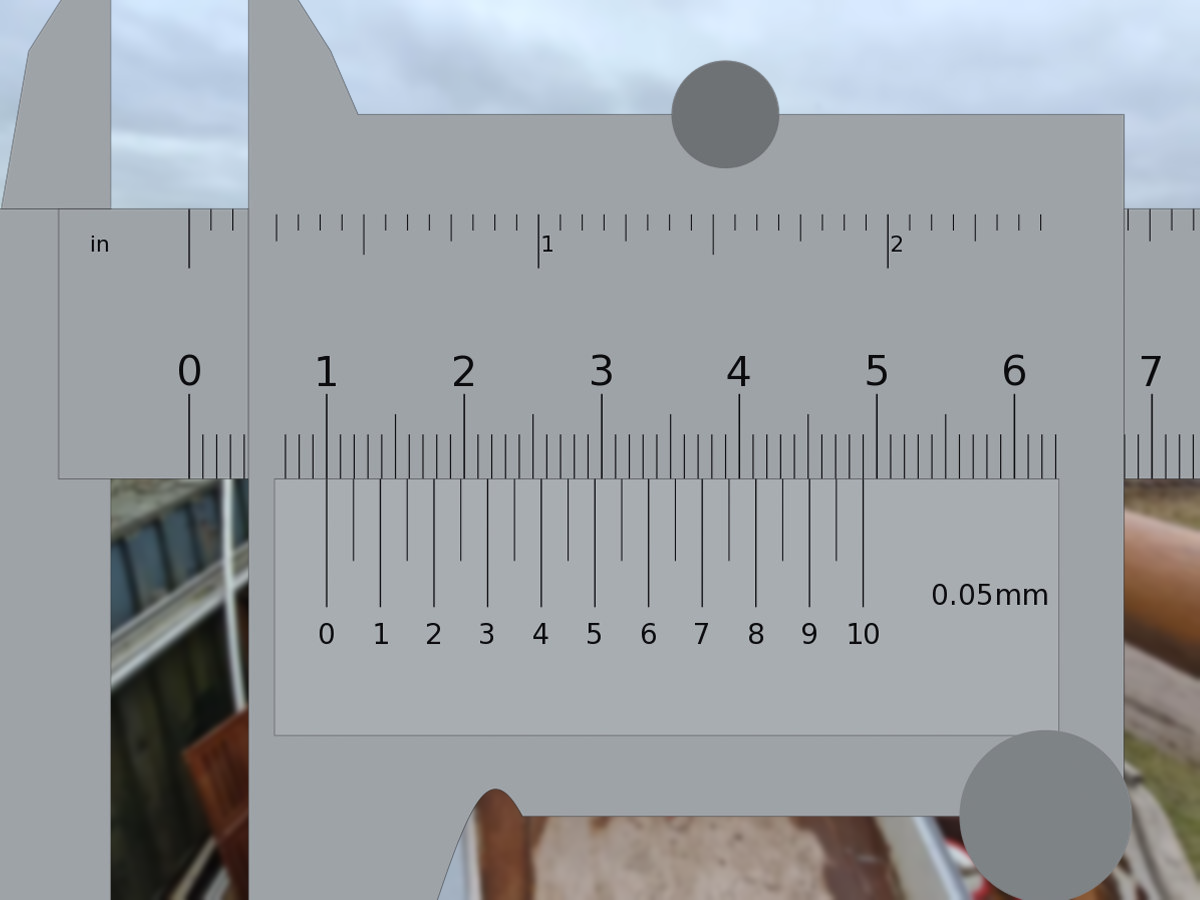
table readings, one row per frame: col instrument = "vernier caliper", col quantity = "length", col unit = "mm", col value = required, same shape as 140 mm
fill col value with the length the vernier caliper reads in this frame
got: 10.0 mm
